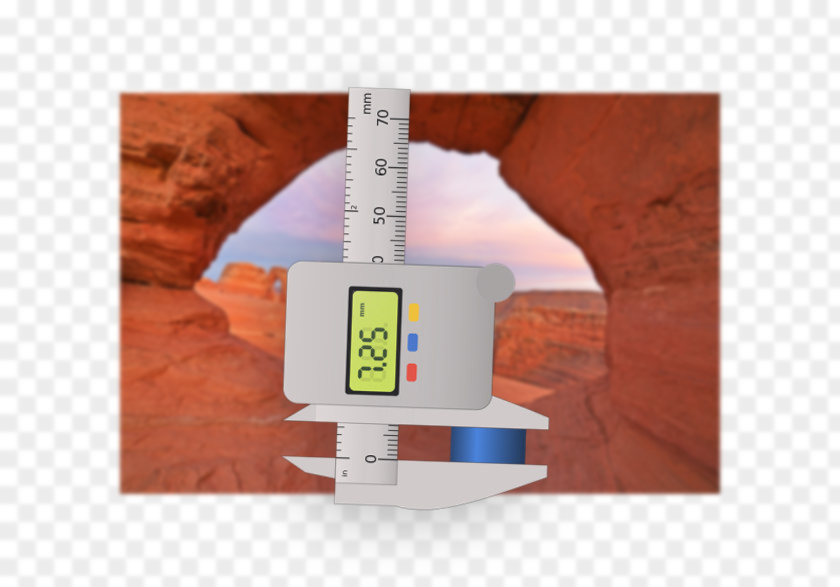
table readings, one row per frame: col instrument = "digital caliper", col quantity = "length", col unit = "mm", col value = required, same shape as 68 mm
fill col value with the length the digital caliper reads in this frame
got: 7.25 mm
